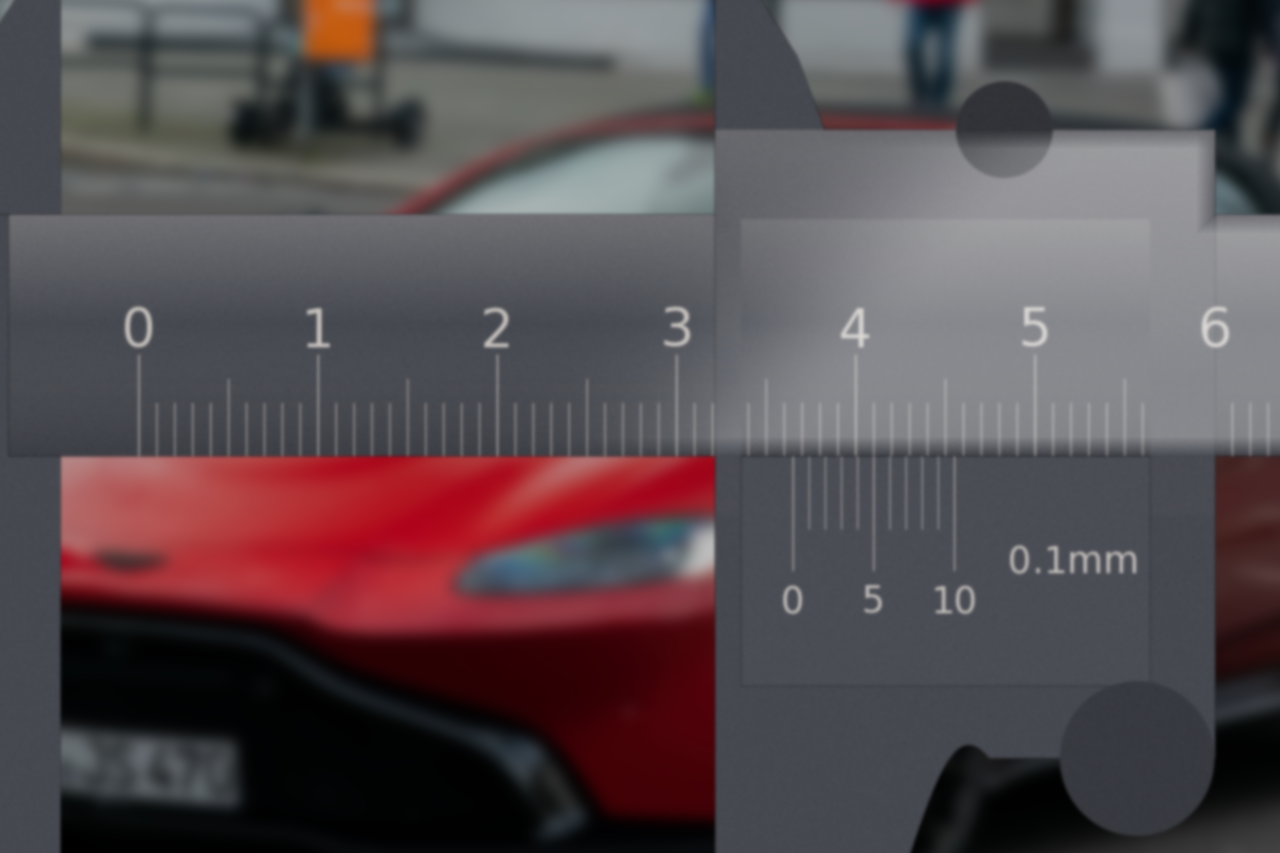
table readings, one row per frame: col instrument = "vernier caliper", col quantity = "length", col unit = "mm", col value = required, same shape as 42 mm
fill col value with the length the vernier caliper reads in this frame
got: 36.5 mm
